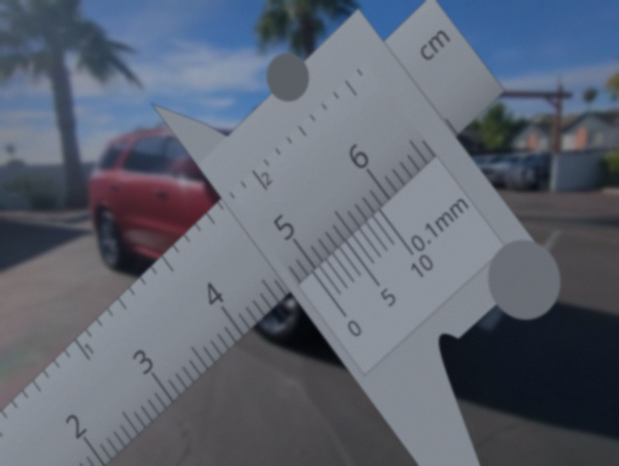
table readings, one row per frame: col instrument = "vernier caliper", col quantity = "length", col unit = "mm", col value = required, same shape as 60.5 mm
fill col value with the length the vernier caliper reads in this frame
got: 49.6 mm
